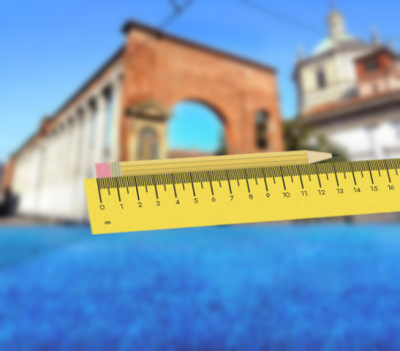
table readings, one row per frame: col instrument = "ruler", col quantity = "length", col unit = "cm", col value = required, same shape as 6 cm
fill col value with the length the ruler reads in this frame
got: 13.5 cm
